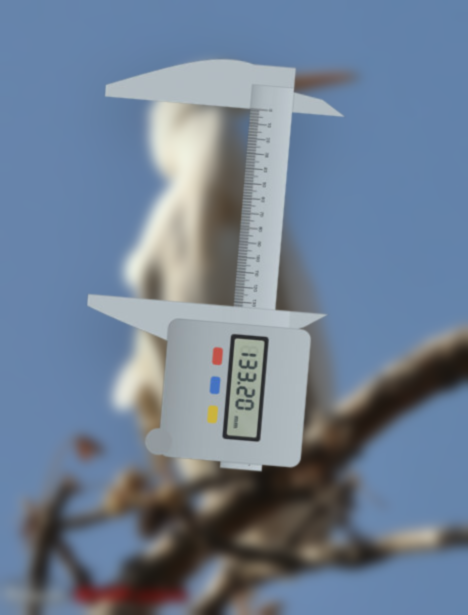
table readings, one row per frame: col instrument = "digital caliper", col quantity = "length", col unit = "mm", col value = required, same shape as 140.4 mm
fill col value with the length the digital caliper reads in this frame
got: 133.20 mm
